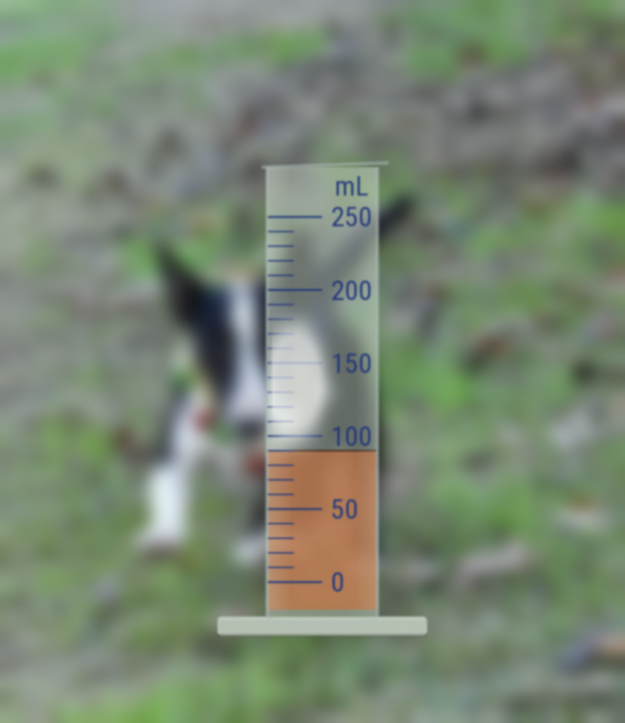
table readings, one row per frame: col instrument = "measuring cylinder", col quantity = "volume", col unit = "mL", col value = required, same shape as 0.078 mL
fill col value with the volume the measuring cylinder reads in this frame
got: 90 mL
